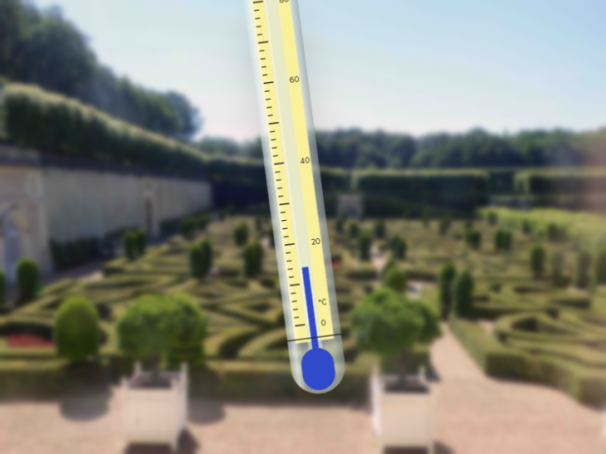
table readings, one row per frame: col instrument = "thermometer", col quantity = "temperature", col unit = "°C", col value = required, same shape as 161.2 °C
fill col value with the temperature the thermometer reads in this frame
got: 14 °C
